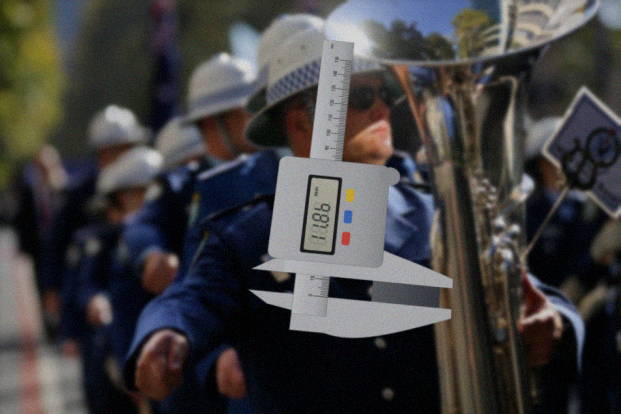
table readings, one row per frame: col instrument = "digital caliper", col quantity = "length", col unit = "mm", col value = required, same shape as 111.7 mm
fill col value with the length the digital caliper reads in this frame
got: 11.86 mm
